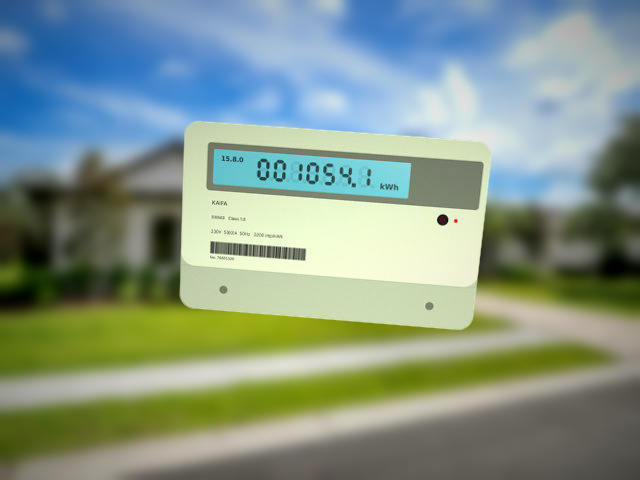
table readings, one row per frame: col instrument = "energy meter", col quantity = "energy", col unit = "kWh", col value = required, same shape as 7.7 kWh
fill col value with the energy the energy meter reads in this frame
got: 1054.1 kWh
